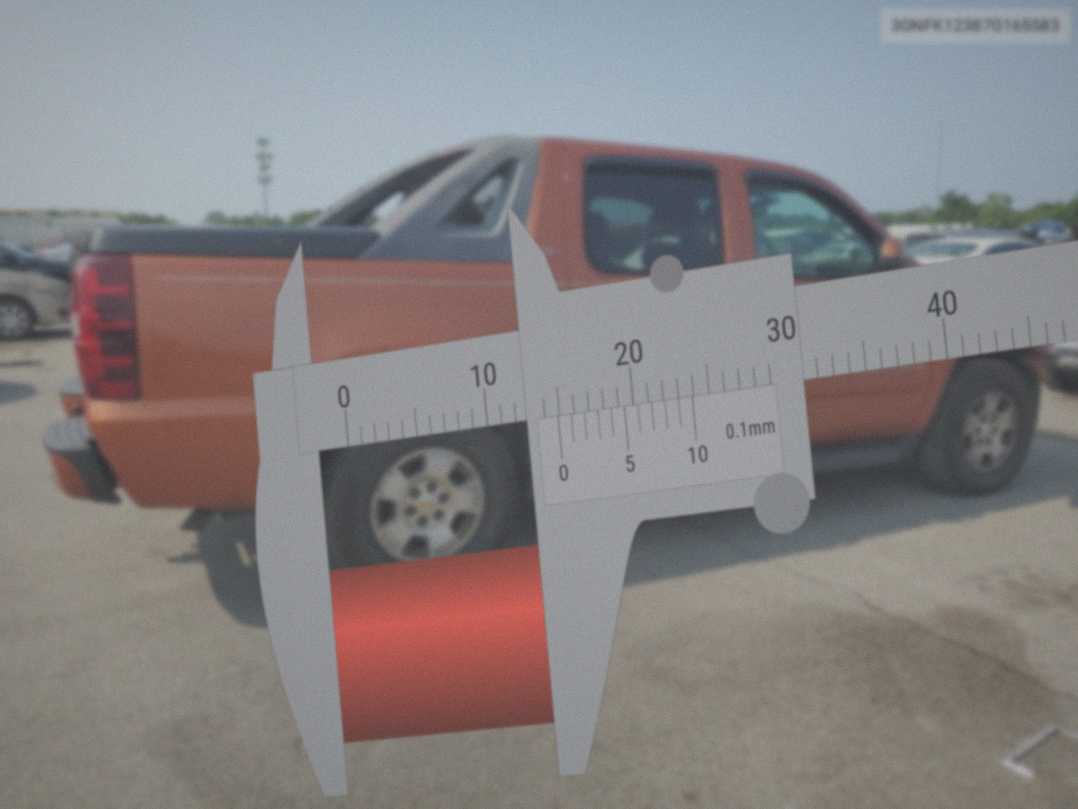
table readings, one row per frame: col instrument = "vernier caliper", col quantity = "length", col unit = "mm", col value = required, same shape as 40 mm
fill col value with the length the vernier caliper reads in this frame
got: 14.9 mm
